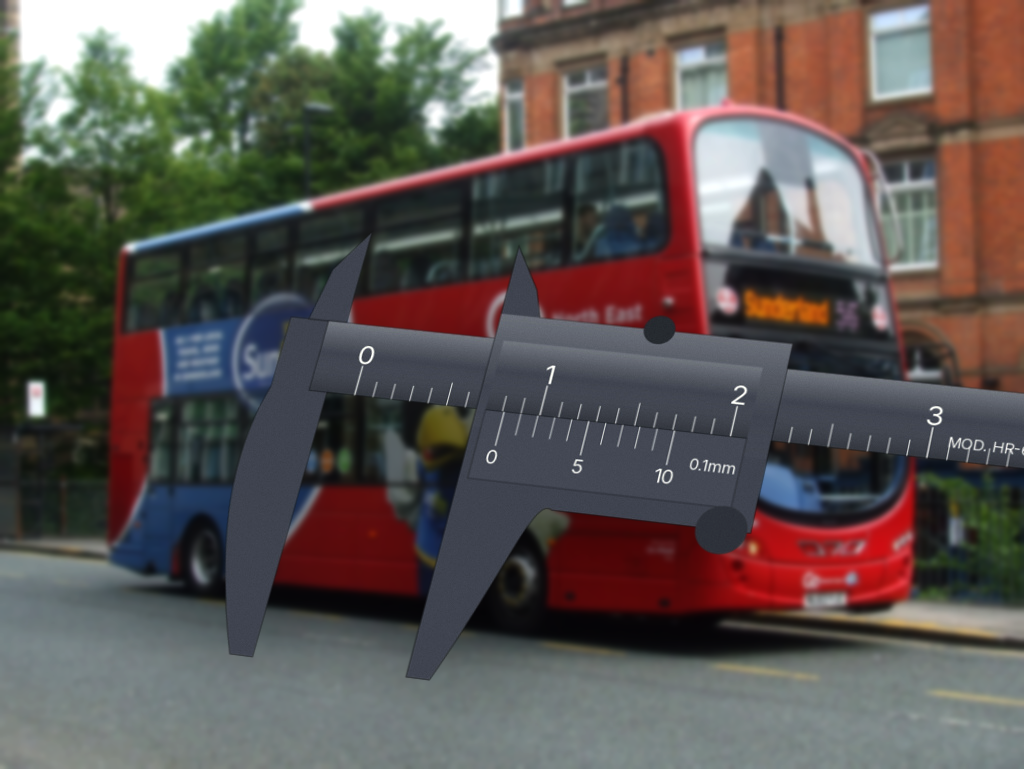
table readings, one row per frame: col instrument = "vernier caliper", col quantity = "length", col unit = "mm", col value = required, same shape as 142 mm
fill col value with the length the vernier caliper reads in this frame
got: 8.1 mm
